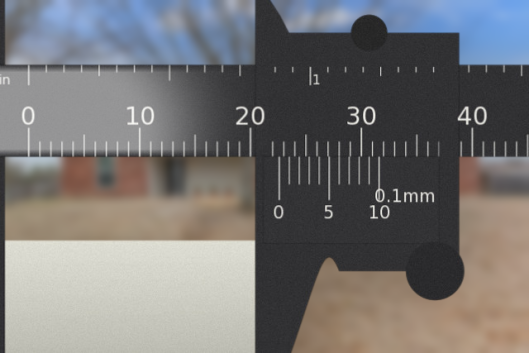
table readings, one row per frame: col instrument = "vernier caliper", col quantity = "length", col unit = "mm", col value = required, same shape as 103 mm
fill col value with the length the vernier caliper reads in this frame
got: 22.6 mm
